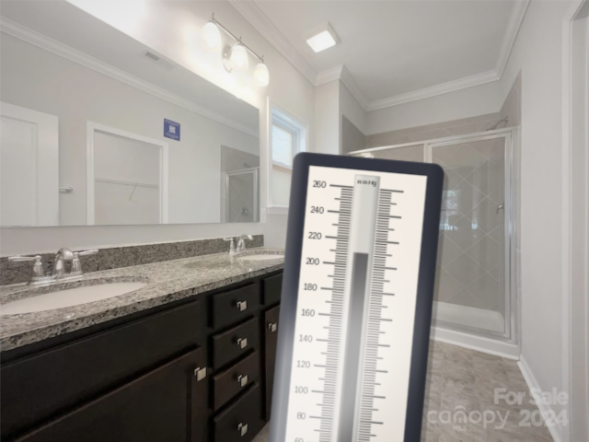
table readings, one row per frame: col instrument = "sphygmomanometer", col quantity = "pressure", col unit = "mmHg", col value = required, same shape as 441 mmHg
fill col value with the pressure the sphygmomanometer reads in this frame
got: 210 mmHg
